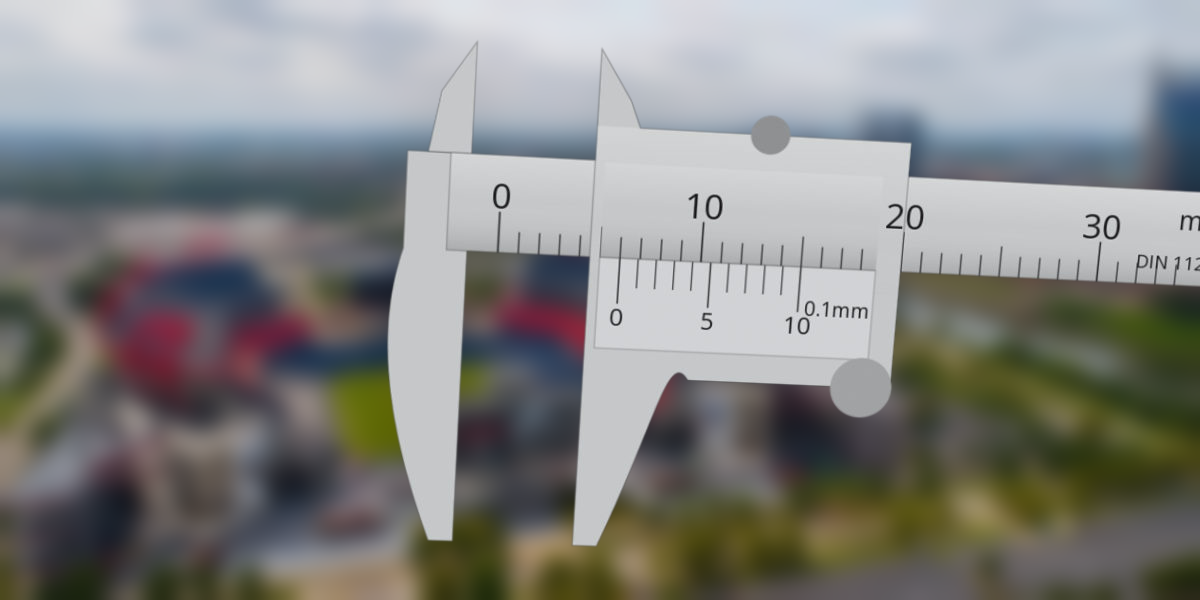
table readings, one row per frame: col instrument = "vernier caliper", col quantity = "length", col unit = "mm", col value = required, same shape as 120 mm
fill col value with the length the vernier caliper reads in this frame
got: 6.0 mm
